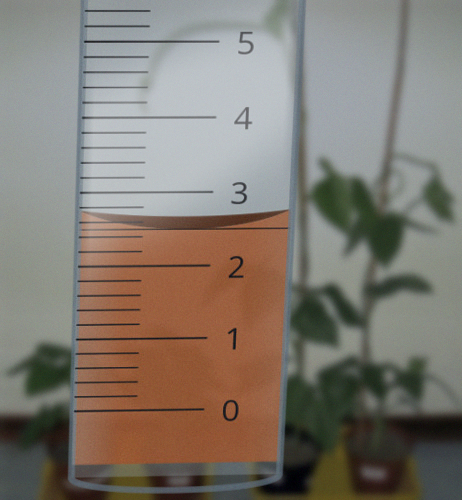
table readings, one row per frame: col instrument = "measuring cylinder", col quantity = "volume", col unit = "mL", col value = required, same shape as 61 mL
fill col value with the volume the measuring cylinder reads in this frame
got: 2.5 mL
